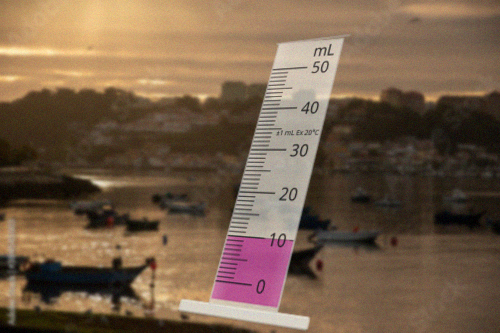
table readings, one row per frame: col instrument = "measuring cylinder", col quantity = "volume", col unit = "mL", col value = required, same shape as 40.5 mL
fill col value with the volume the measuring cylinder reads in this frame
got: 10 mL
